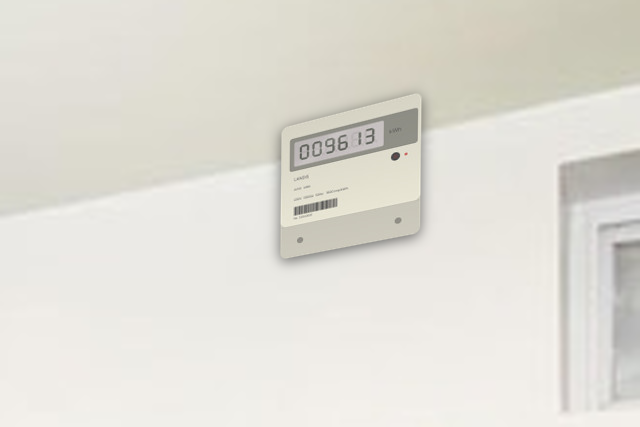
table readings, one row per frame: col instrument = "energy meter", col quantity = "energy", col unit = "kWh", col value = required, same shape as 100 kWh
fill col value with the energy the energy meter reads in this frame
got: 9613 kWh
